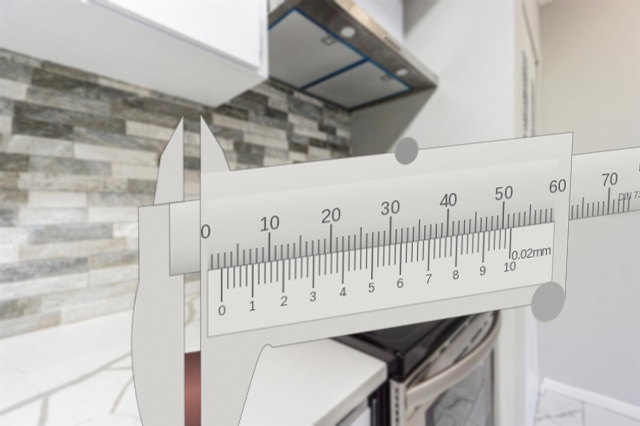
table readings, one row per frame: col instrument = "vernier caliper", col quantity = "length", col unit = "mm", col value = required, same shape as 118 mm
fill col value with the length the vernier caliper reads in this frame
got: 2.5 mm
